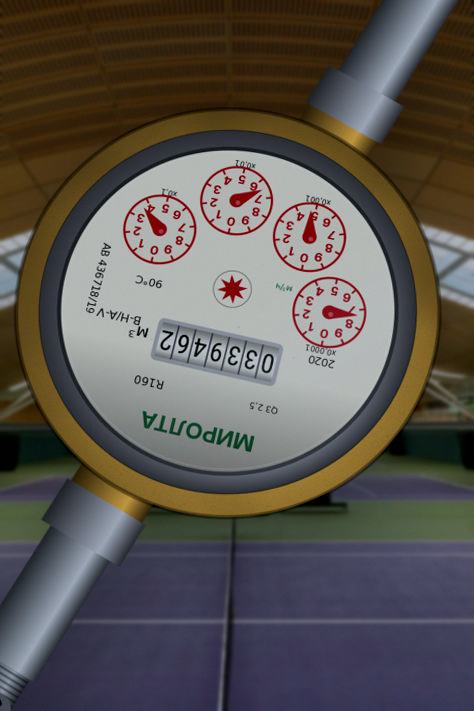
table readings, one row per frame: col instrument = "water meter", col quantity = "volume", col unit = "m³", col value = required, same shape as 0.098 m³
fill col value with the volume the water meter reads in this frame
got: 339462.3647 m³
